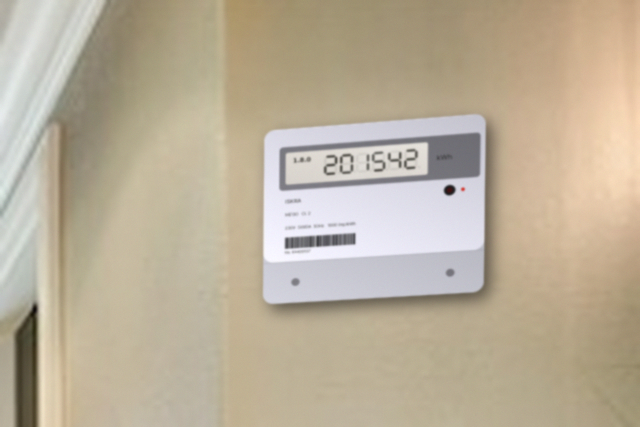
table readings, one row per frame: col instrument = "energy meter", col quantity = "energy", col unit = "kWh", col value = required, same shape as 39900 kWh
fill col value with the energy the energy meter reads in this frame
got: 201542 kWh
